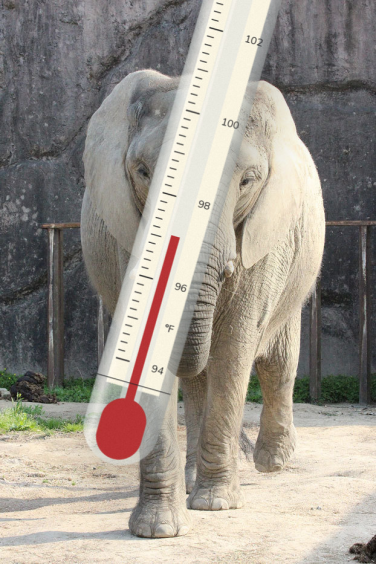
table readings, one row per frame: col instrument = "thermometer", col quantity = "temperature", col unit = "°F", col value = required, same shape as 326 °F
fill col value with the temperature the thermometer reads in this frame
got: 97.1 °F
